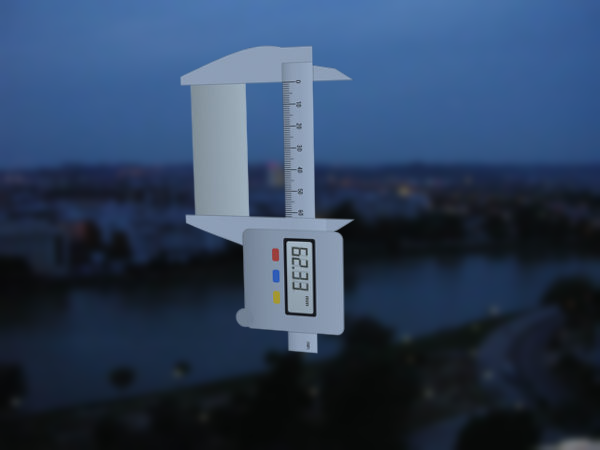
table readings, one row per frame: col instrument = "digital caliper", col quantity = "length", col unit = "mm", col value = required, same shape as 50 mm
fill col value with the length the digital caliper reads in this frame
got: 62.33 mm
